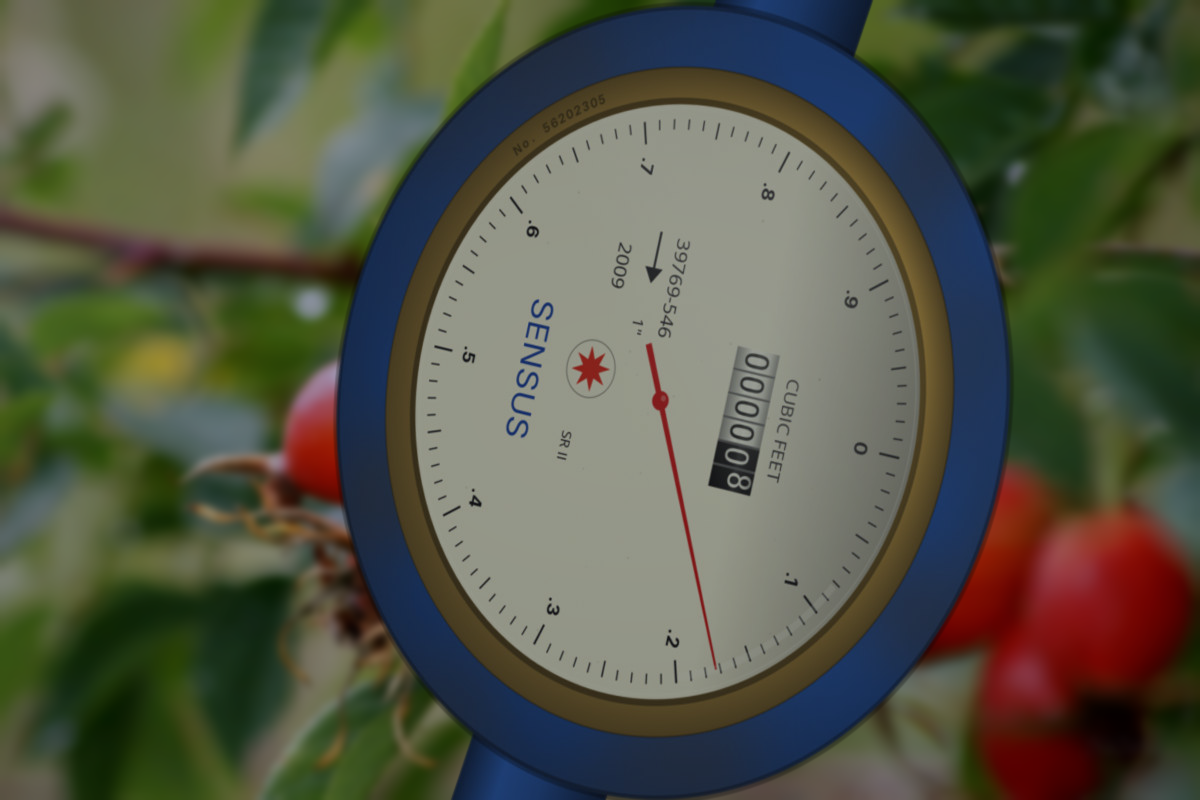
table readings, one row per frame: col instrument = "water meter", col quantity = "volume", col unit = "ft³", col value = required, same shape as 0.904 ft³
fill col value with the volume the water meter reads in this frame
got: 8.17 ft³
